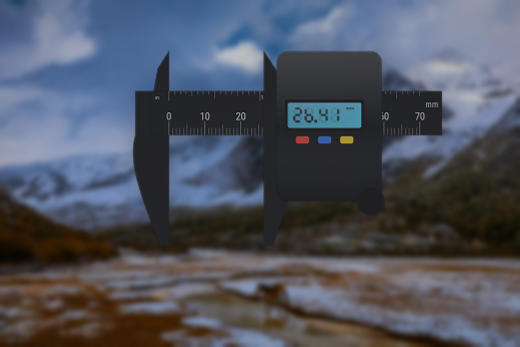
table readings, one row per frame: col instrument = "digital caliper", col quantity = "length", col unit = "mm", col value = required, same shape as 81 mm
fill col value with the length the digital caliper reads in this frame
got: 26.41 mm
